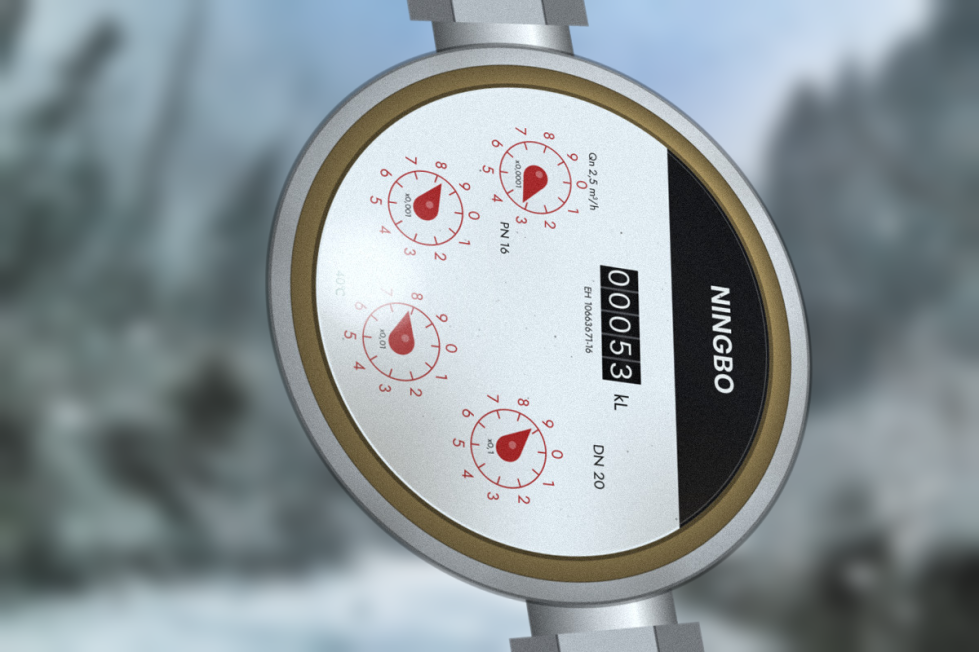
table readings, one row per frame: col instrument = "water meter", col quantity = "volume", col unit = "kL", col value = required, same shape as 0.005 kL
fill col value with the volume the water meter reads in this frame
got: 53.8783 kL
